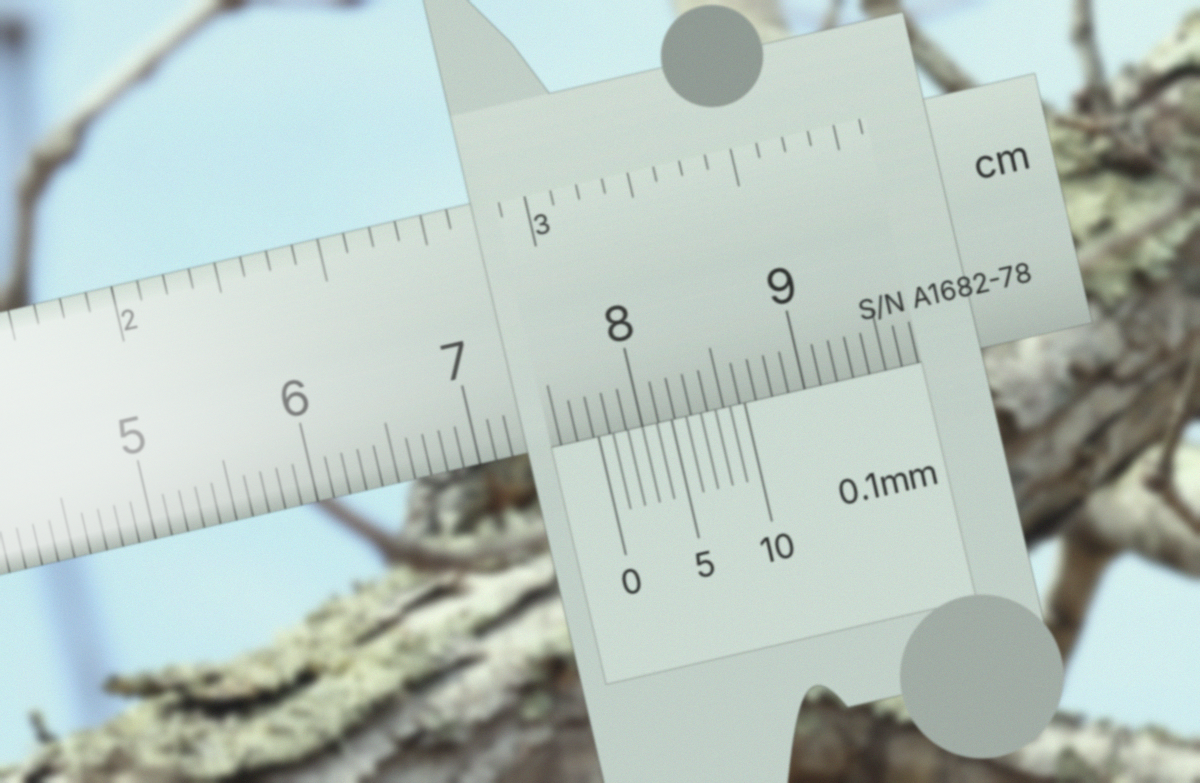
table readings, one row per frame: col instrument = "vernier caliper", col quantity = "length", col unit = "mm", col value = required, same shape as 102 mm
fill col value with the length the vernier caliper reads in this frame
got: 77.3 mm
